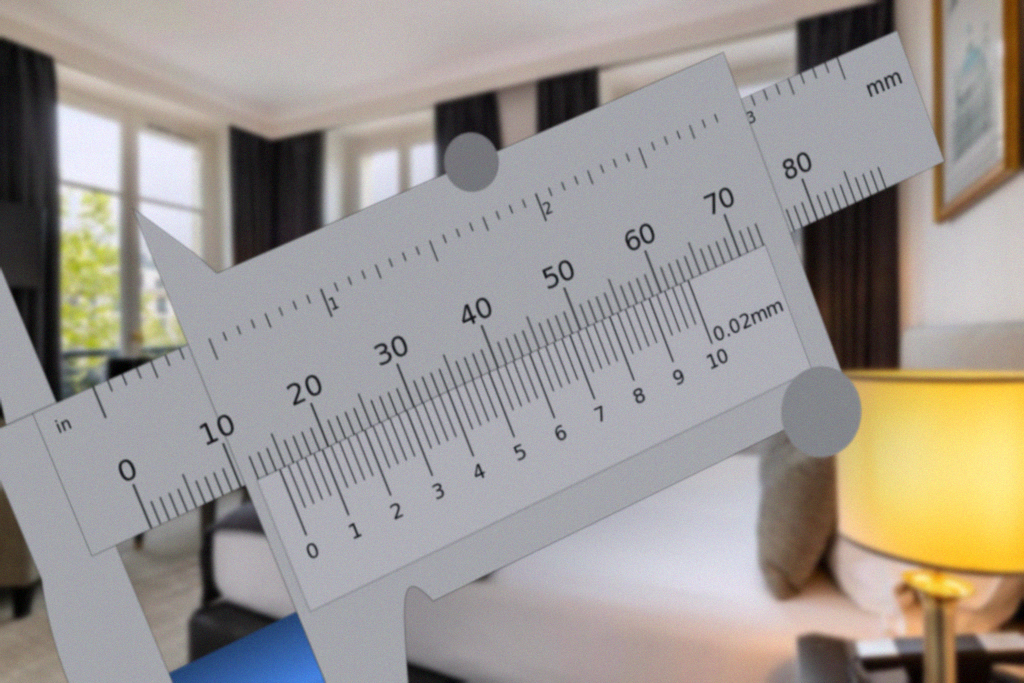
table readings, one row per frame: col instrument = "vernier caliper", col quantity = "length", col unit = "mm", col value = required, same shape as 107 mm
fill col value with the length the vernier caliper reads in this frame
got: 14.4 mm
